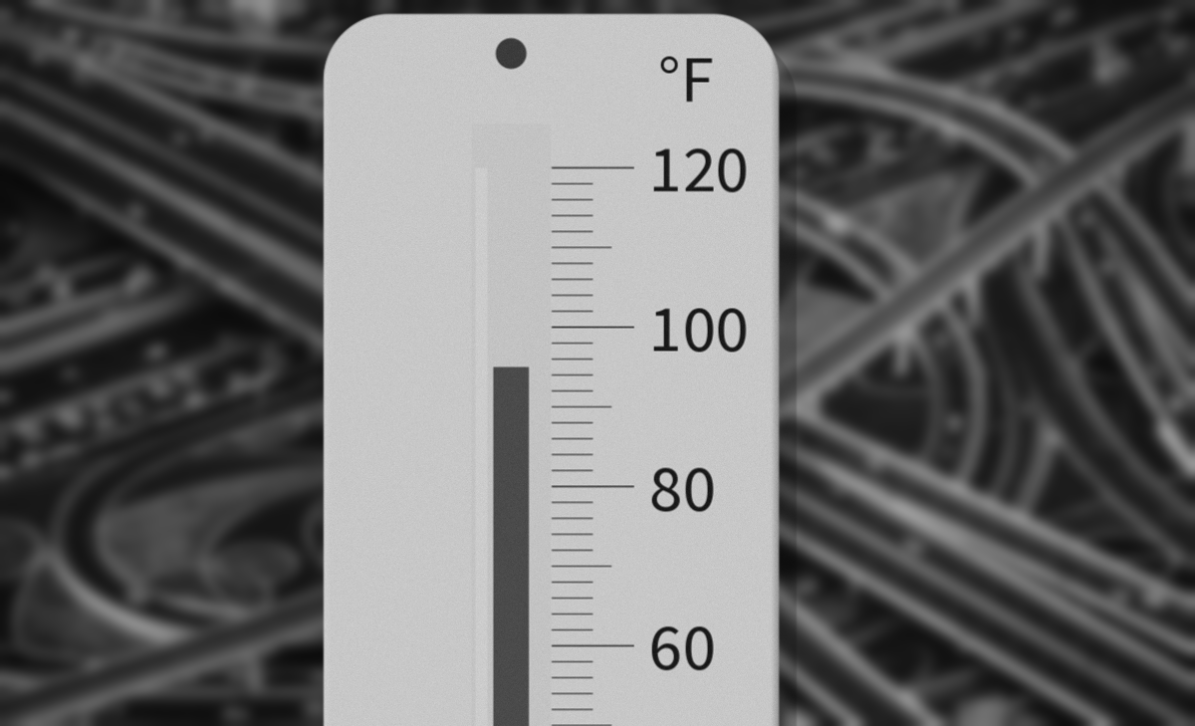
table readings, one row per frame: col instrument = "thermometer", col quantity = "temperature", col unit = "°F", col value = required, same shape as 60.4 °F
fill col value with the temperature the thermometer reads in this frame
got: 95 °F
